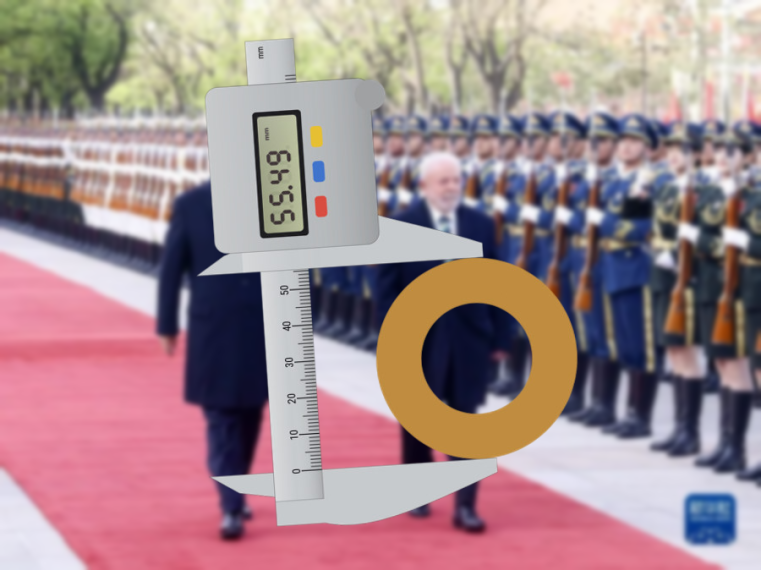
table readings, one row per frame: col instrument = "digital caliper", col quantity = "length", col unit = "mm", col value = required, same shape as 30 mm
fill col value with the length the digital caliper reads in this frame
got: 55.49 mm
